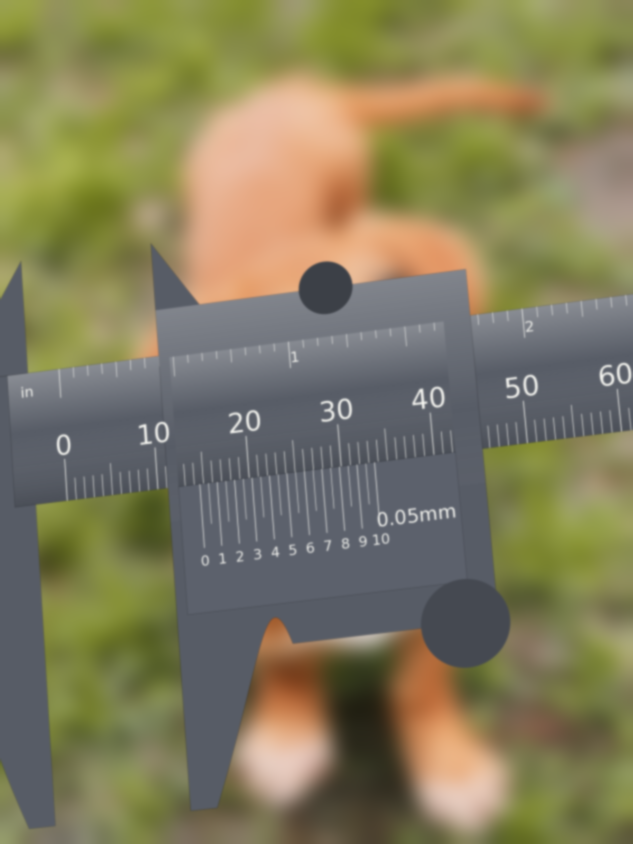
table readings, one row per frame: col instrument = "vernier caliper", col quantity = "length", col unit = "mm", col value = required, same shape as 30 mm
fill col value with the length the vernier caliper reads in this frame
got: 14.6 mm
